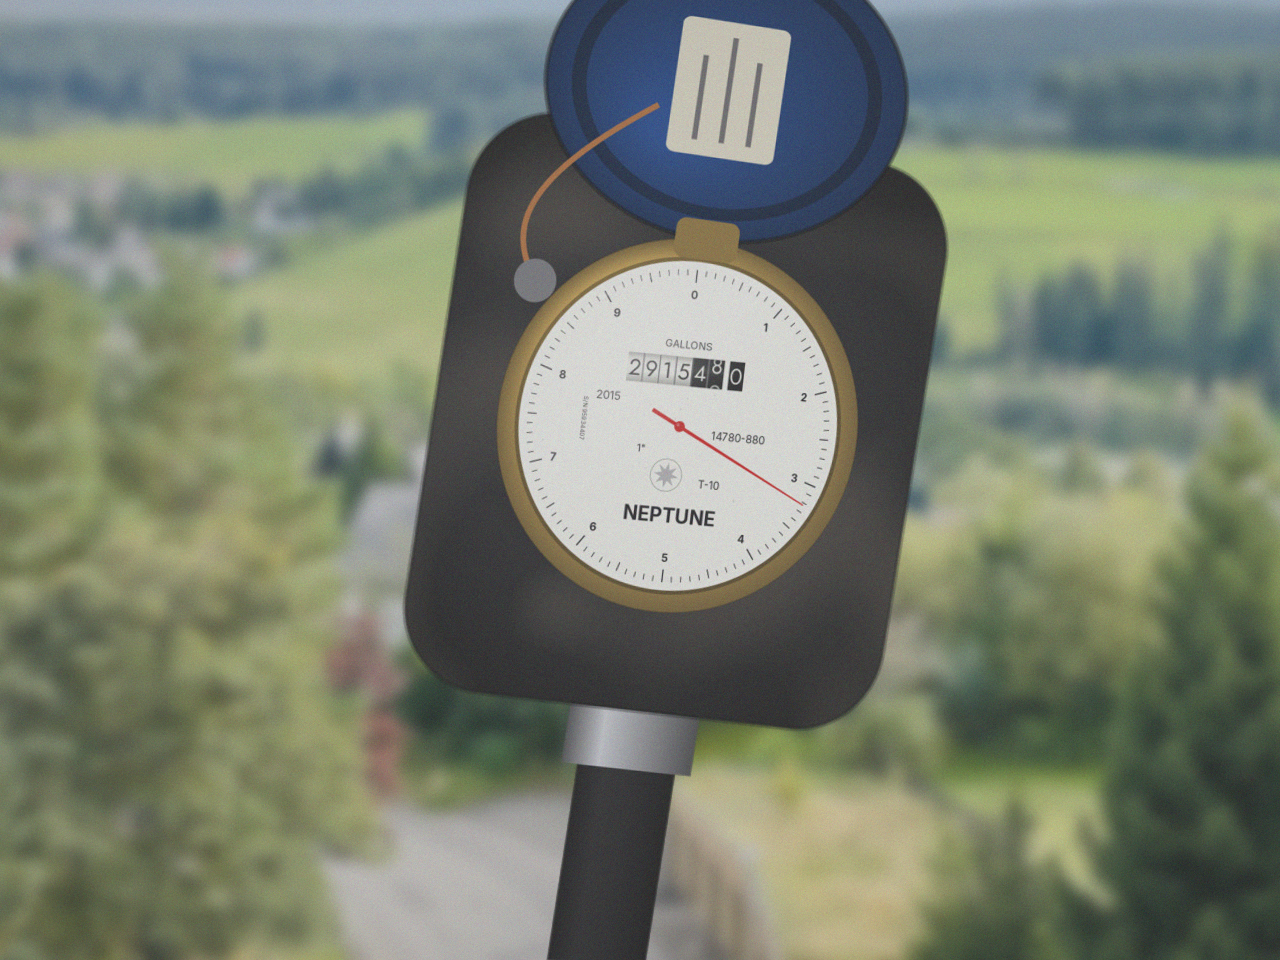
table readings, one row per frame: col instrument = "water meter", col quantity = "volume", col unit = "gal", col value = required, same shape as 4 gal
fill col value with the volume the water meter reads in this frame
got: 2915483.2 gal
